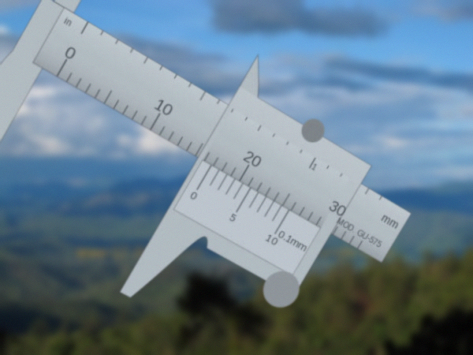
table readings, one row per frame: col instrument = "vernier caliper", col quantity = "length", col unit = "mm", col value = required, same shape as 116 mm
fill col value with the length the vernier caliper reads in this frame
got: 16.8 mm
